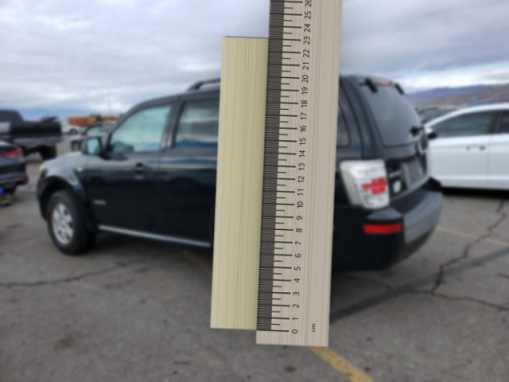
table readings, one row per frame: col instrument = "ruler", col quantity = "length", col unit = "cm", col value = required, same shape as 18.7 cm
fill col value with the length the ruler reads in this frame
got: 23 cm
